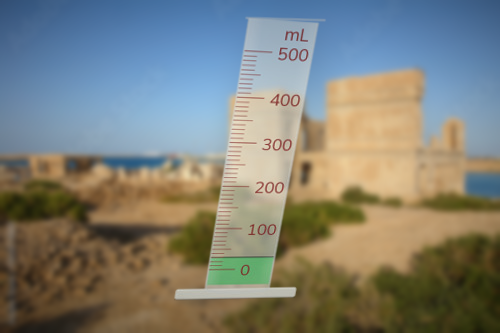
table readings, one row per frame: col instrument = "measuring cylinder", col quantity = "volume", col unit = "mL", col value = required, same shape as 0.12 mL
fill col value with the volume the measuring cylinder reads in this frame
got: 30 mL
